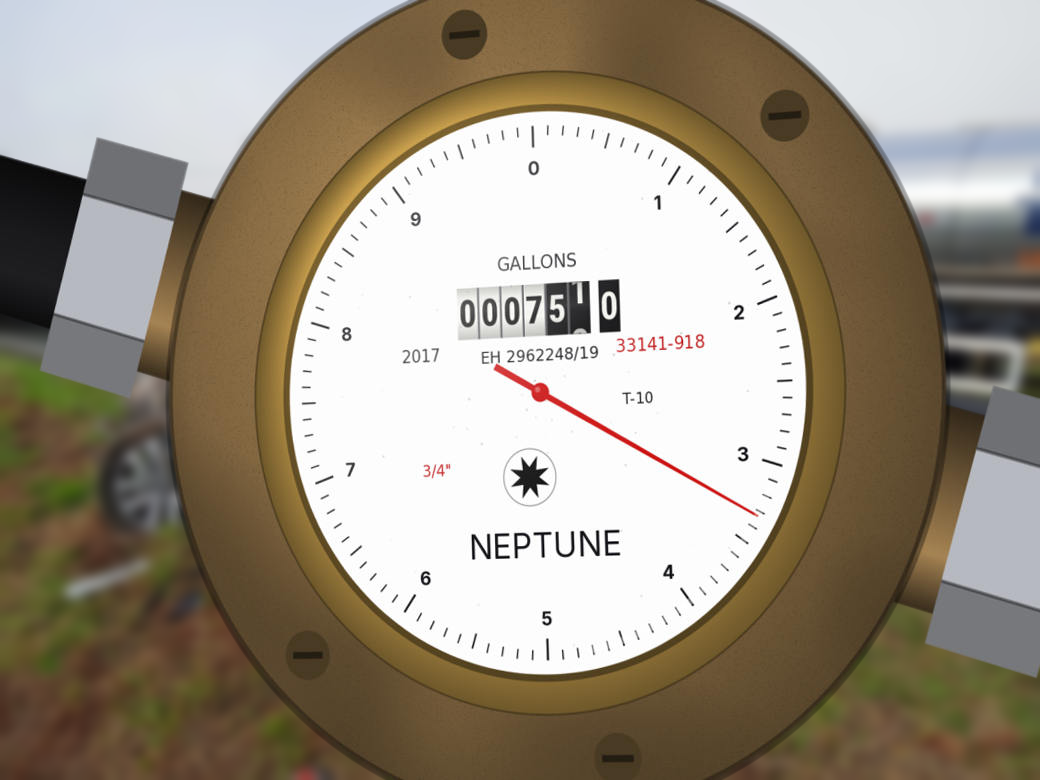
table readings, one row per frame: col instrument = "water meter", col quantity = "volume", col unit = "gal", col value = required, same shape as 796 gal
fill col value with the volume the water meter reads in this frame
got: 7513.3 gal
